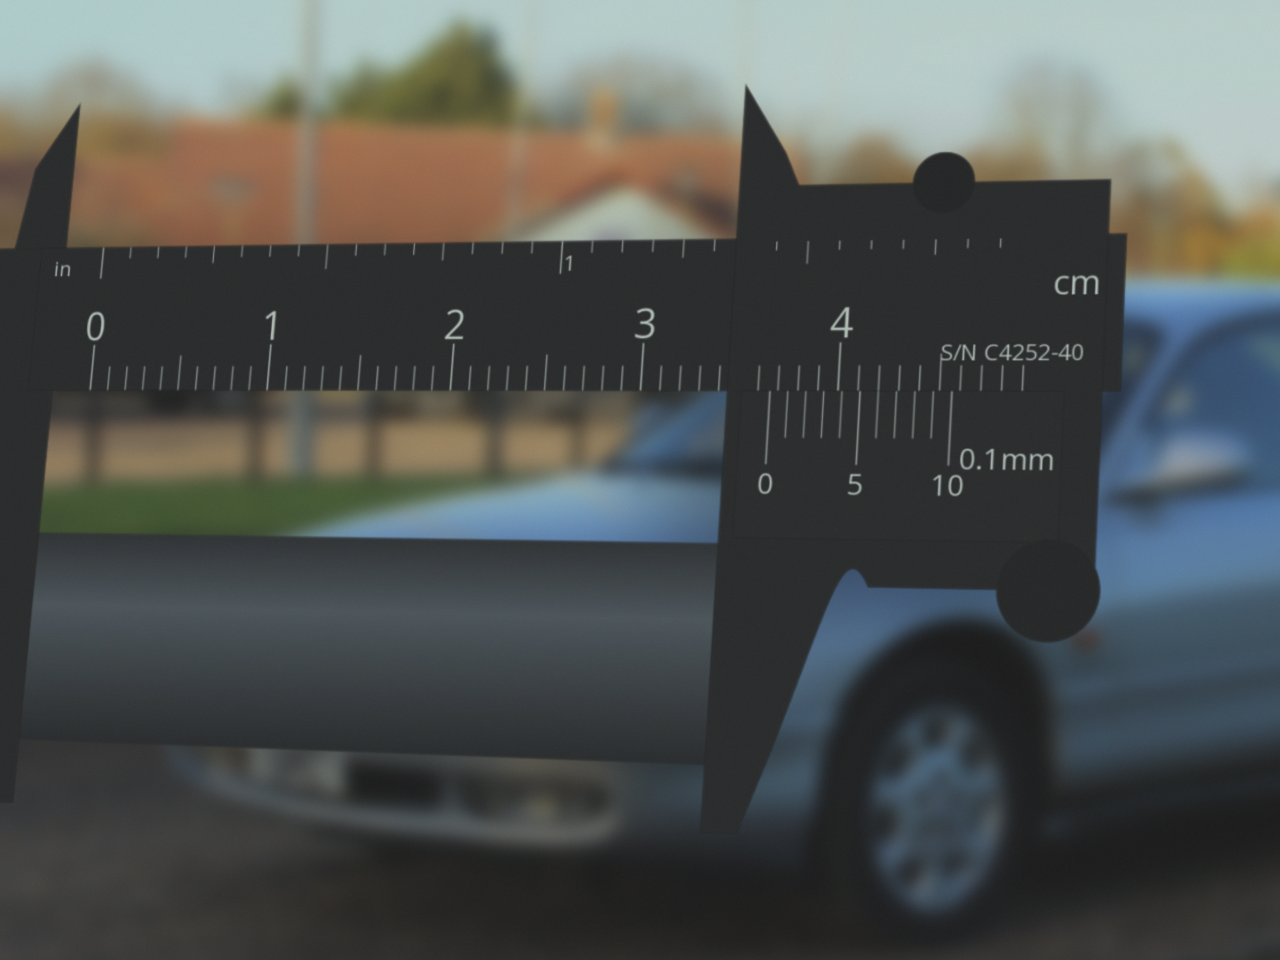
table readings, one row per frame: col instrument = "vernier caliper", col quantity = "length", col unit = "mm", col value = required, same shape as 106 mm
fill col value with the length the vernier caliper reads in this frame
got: 36.6 mm
